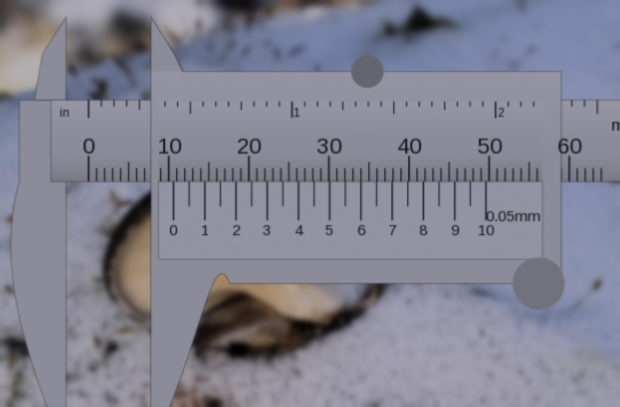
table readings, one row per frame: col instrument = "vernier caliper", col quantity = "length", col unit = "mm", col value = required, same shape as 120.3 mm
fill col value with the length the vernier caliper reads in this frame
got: 10.6 mm
